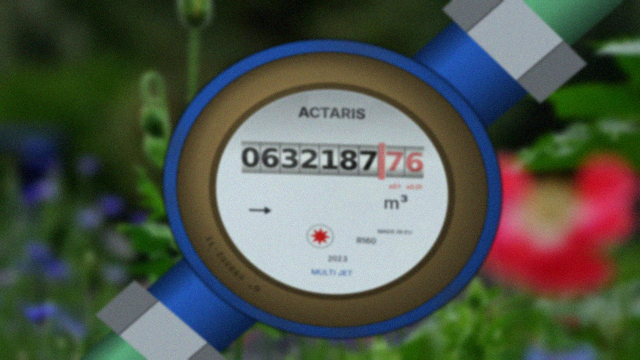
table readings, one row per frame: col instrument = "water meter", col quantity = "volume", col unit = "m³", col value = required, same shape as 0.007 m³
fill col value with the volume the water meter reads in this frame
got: 632187.76 m³
